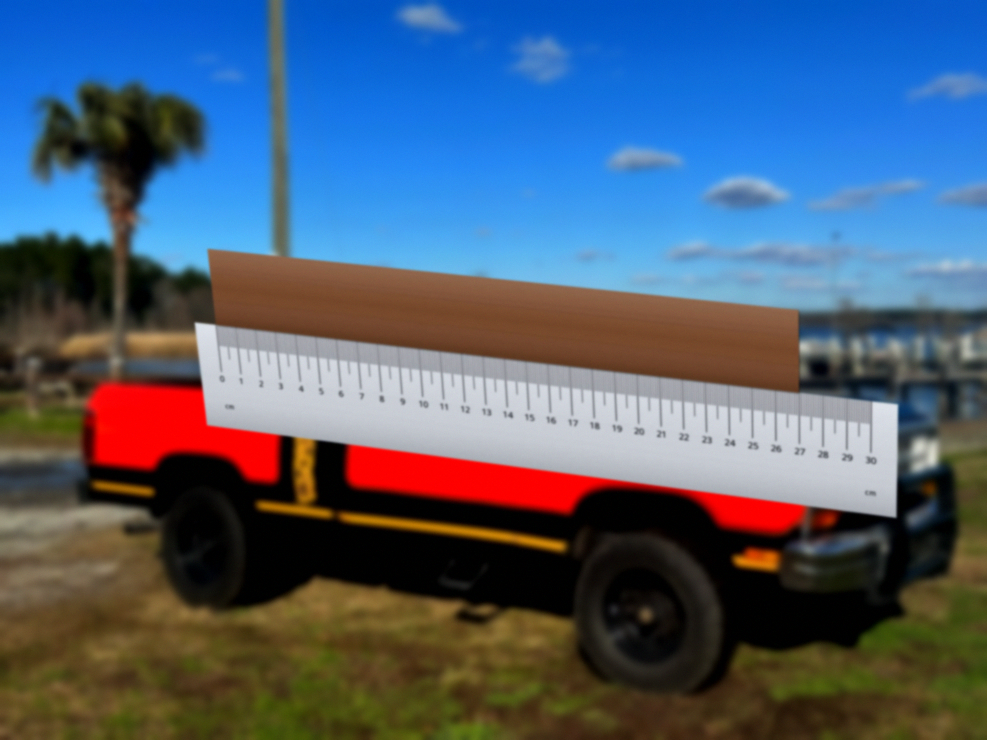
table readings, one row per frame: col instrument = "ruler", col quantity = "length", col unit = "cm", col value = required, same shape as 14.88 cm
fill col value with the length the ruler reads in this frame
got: 27 cm
